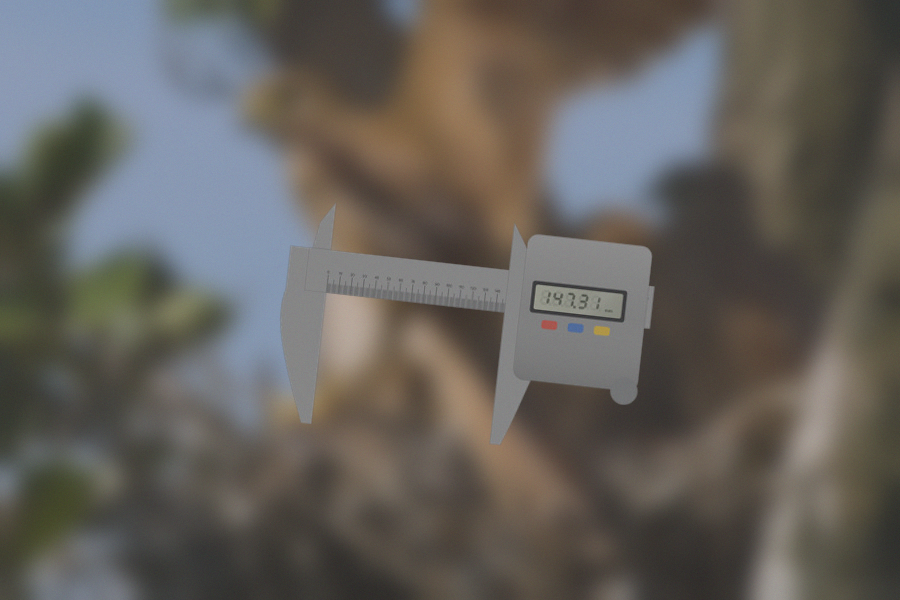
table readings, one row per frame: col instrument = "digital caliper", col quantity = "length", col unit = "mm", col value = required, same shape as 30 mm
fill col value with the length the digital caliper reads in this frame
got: 147.31 mm
